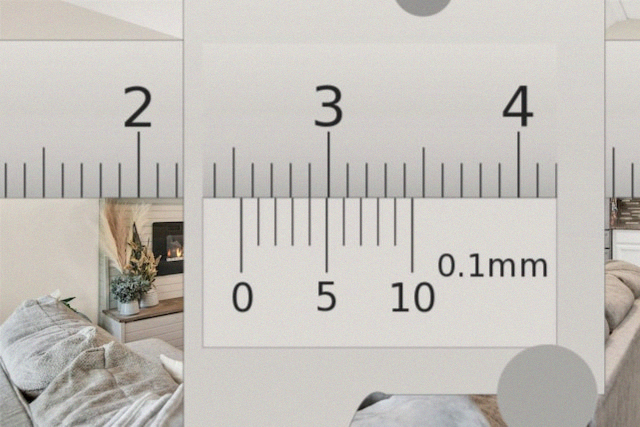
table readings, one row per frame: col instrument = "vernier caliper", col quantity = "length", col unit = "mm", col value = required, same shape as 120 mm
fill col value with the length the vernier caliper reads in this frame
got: 25.4 mm
